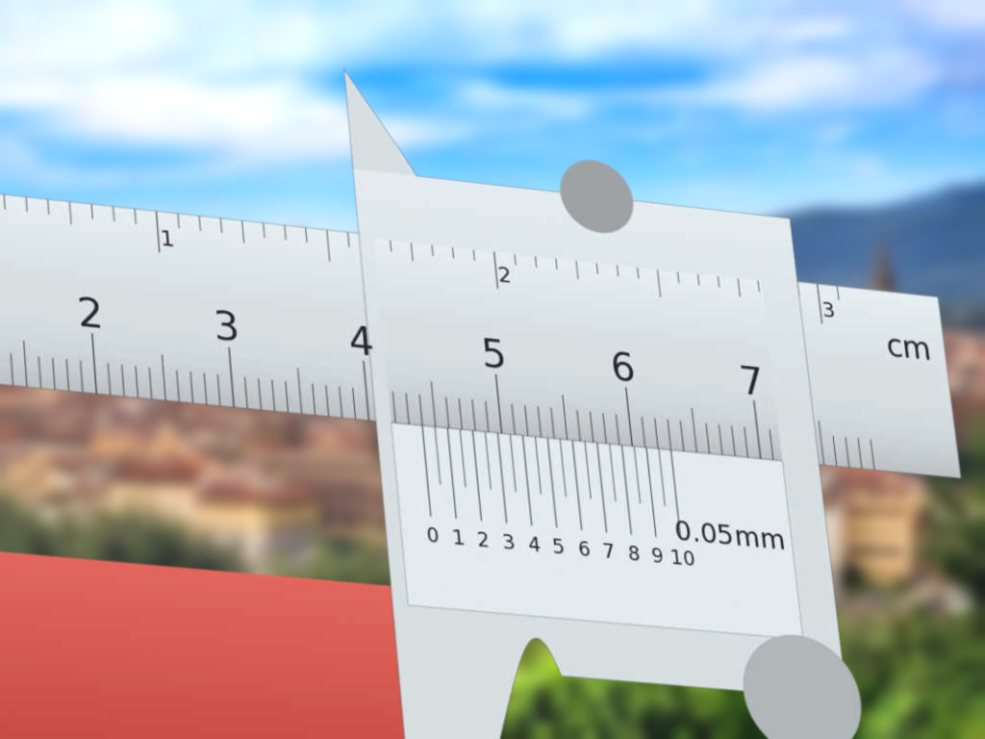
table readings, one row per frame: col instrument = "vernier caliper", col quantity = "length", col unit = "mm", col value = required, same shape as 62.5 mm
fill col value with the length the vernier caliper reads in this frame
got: 44.0 mm
